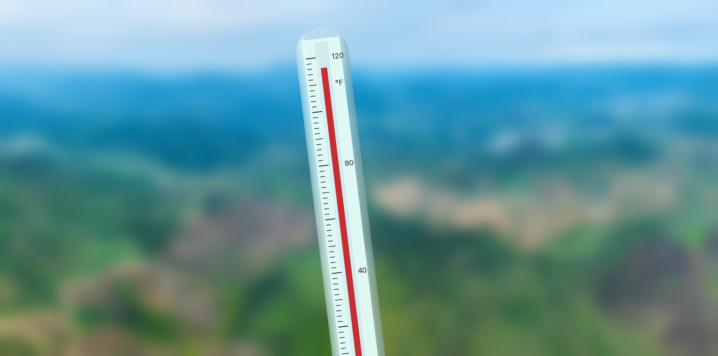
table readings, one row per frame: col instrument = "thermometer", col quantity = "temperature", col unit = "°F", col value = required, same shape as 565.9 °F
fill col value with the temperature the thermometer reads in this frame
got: 116 °F
